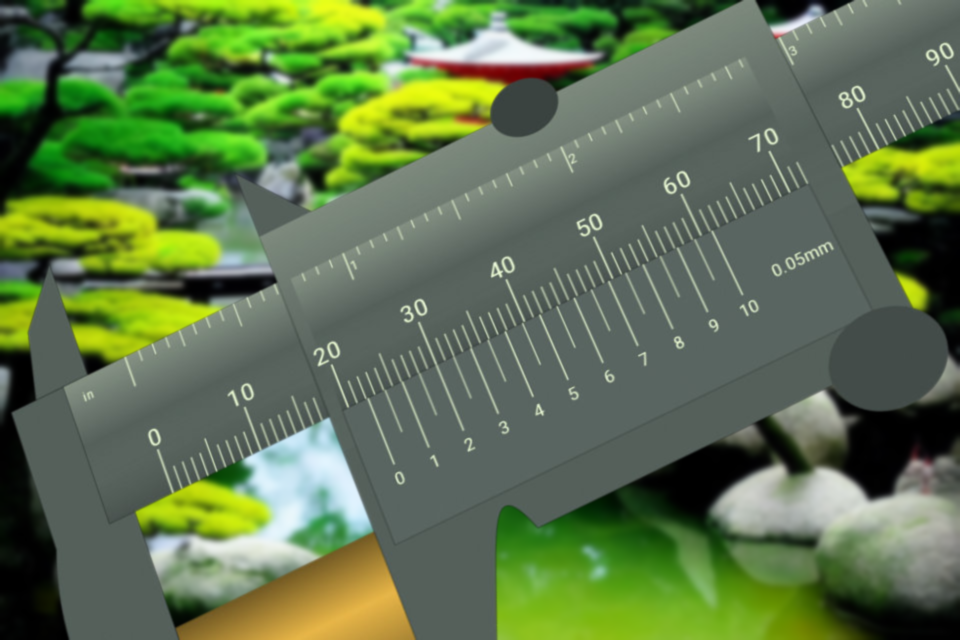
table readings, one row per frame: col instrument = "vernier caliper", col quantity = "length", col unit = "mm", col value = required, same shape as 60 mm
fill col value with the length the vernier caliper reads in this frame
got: 22.2 mm
